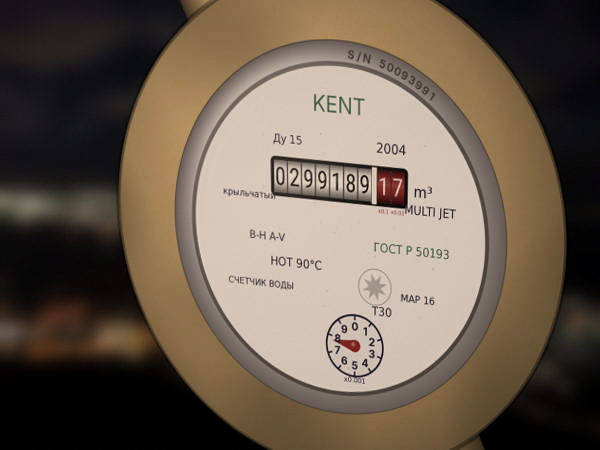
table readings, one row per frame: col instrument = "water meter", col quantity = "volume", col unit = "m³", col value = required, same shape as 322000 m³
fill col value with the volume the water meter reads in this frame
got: 299189.177 m³
